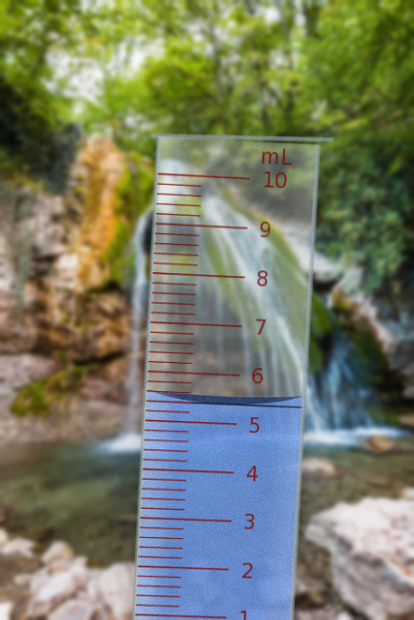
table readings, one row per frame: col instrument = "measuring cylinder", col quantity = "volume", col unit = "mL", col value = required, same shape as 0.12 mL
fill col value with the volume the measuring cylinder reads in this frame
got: 5.4 mL
